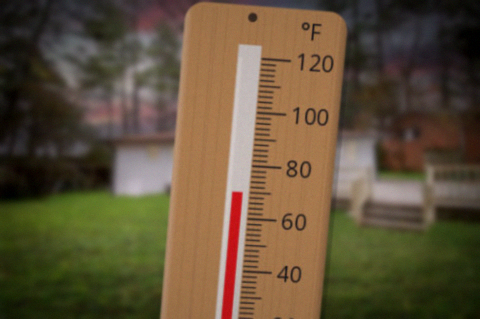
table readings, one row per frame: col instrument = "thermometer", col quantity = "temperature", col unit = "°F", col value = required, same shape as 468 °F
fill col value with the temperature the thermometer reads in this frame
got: 70 °F
